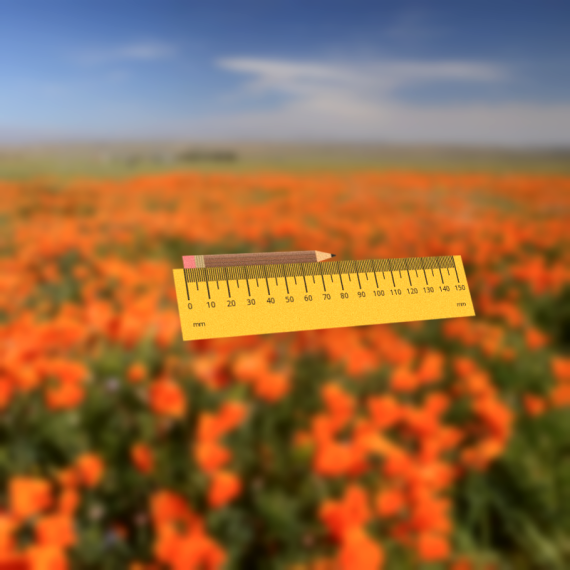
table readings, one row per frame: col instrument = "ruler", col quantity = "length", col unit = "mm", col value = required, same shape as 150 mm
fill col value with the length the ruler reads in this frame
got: 80 mm
